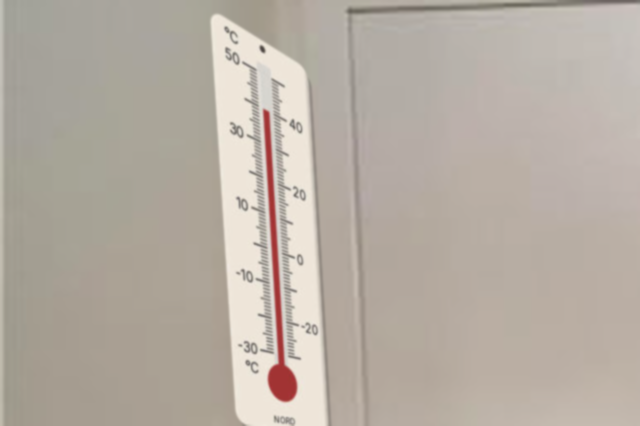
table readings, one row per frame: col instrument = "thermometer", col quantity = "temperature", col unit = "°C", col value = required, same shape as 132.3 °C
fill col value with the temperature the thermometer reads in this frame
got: 40 °C
